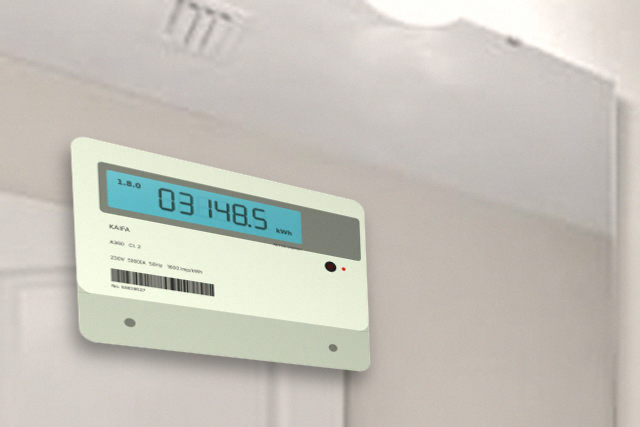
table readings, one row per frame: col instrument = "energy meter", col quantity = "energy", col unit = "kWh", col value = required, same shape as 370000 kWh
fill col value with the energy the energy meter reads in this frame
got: 3148.5 kWh
